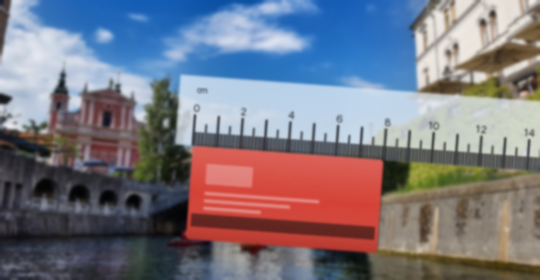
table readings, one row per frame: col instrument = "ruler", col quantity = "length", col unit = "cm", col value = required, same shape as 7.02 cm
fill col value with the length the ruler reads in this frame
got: 8 cm
